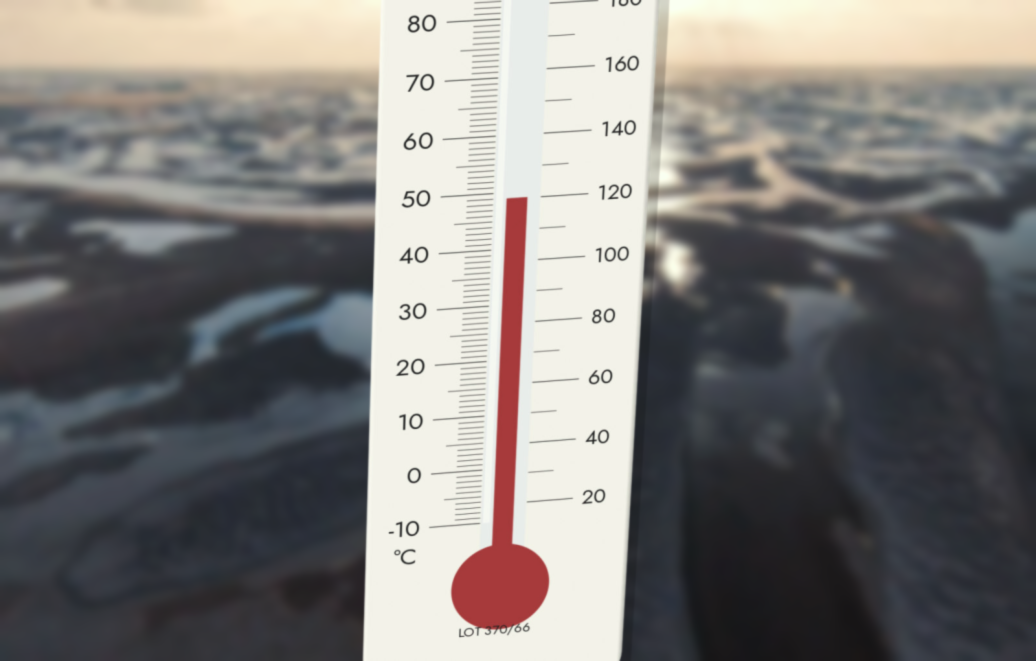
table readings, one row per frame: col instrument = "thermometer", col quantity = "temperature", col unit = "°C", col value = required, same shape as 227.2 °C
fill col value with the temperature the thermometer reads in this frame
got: 49 °C
